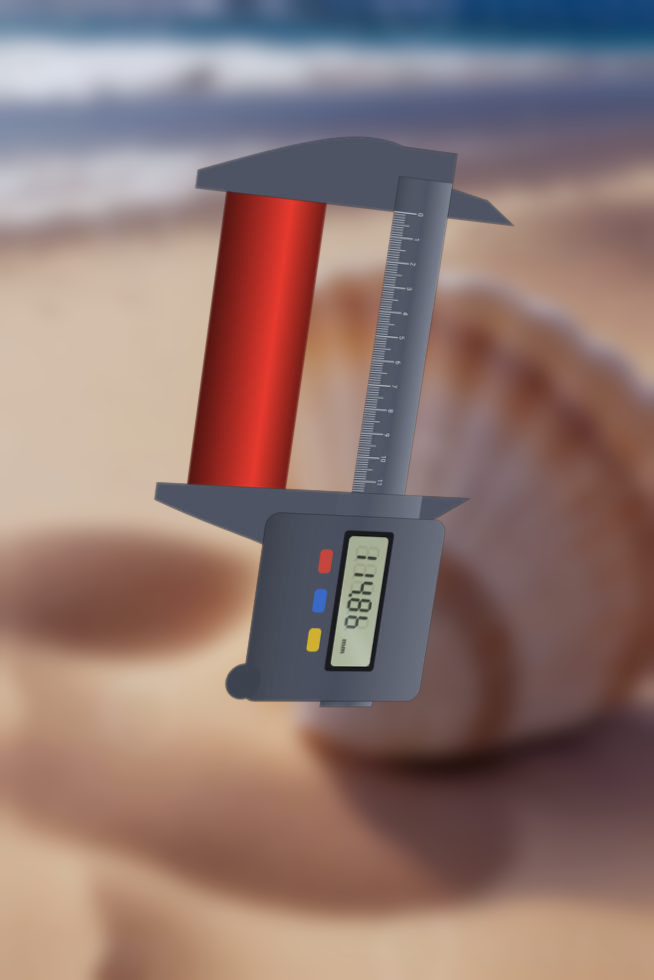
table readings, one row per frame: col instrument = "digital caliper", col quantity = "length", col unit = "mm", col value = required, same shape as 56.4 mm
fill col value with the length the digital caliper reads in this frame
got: 114.86 mm
